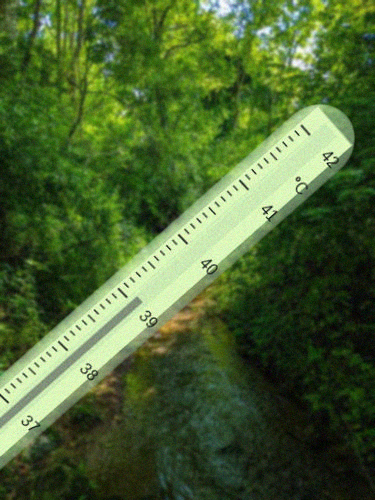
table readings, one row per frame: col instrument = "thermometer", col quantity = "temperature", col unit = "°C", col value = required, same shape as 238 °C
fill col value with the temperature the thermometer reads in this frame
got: 39.1 °C
